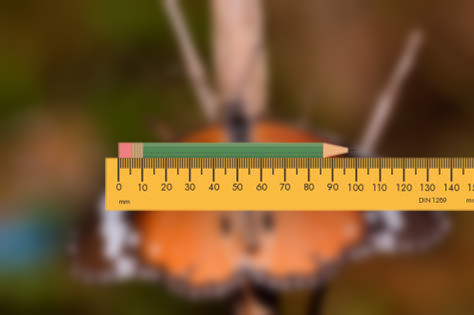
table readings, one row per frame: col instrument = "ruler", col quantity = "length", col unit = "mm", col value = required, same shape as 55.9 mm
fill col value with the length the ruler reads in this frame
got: 100 mm
